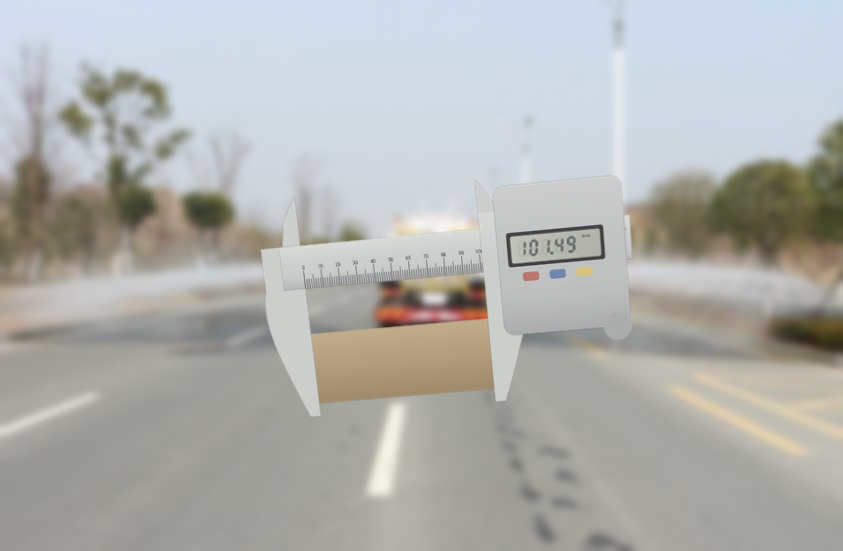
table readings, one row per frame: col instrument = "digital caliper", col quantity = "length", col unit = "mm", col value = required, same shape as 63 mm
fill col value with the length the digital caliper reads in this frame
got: 101.49 mm
